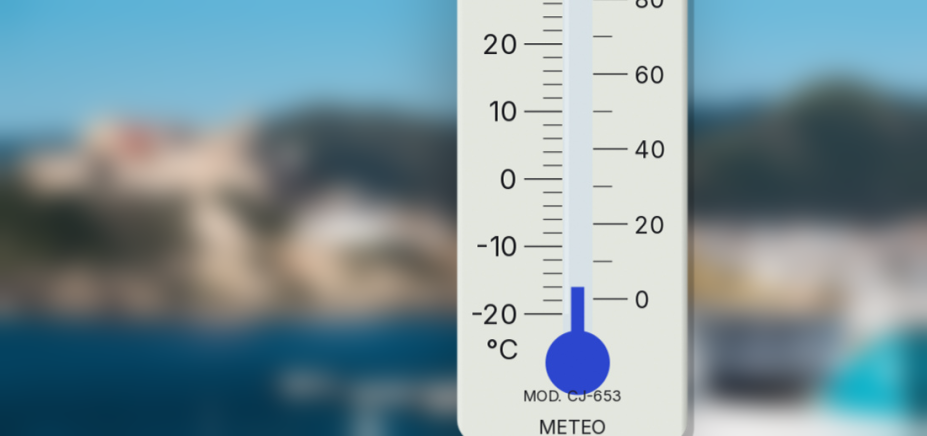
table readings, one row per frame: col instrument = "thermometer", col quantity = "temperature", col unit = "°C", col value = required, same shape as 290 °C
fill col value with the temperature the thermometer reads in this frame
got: -16 °C
